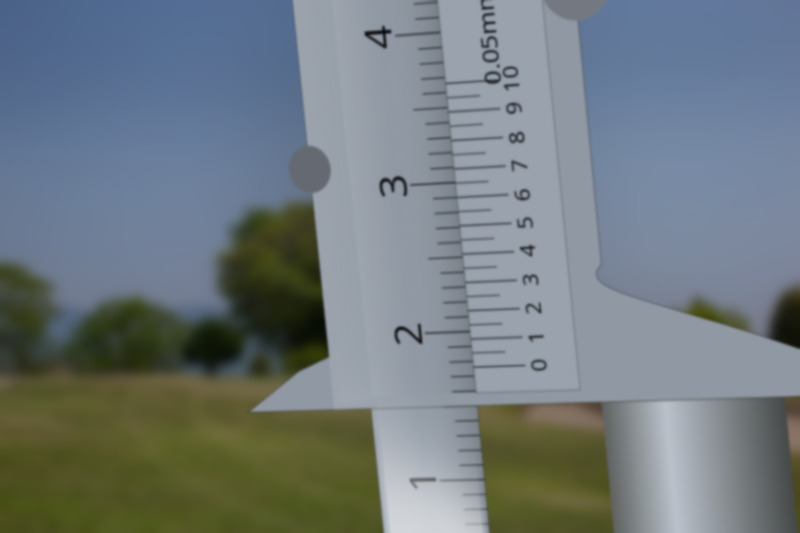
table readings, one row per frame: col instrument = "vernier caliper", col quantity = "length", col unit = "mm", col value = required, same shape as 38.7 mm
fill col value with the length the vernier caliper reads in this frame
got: 17.6 mm
